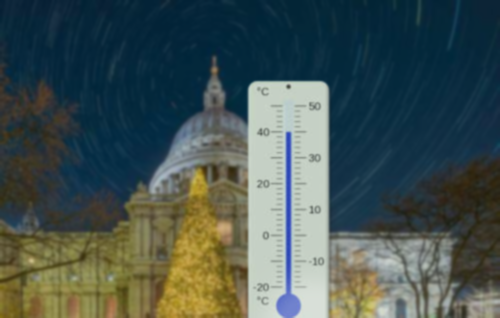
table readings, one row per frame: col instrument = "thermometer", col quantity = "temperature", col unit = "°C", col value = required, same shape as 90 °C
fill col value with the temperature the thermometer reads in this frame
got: 40 °C
